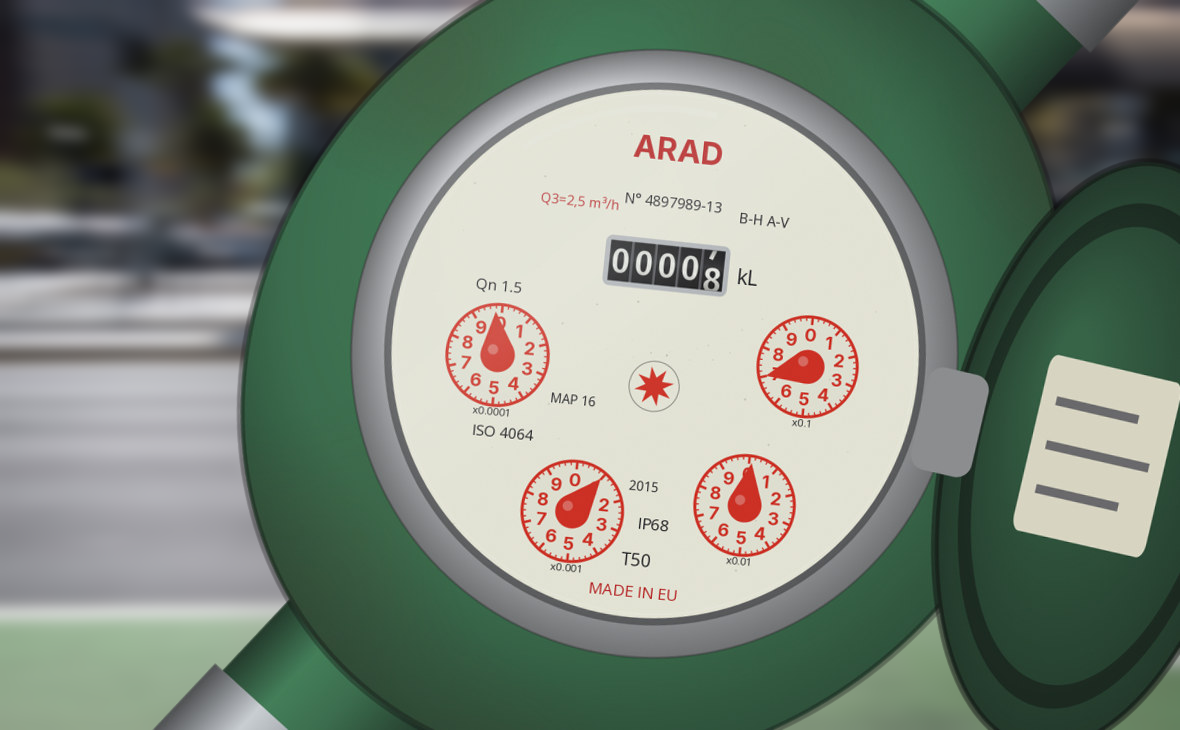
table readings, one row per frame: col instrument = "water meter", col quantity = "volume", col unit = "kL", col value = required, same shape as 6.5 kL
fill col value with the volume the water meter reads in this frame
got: 7.7009 kL
